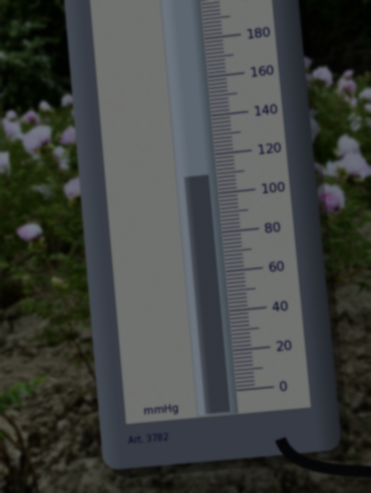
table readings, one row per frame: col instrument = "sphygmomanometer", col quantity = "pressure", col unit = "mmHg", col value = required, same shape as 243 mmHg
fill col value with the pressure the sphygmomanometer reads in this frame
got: 110 mmHg
